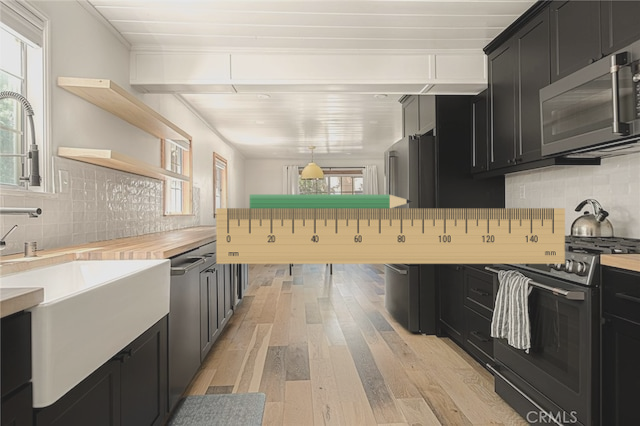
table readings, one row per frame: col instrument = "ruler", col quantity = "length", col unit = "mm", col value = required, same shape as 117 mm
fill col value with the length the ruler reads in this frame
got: 75 mm
